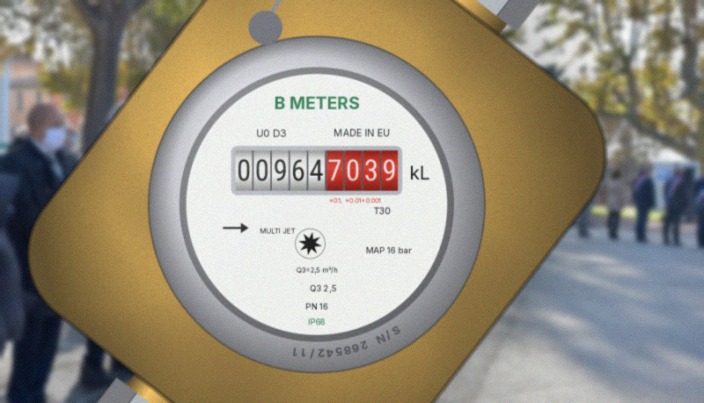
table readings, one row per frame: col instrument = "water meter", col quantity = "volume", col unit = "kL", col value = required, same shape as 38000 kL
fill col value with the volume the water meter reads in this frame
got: 964.7039 kL
